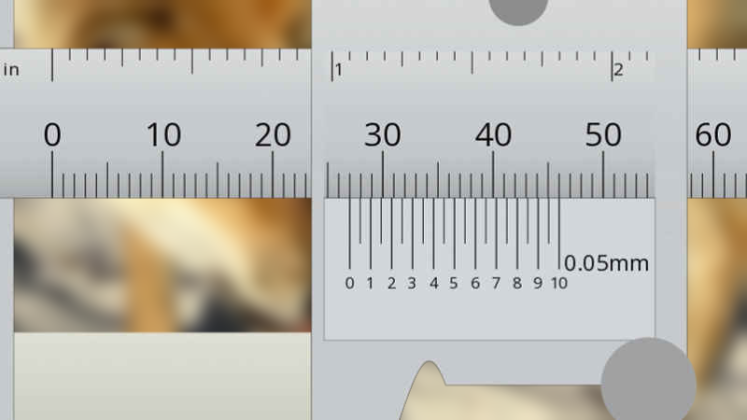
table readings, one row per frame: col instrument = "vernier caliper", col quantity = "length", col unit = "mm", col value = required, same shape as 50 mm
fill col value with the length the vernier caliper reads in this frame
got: 27.0 mm
